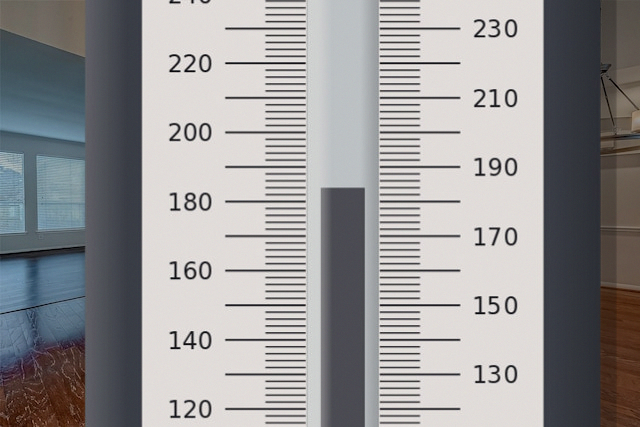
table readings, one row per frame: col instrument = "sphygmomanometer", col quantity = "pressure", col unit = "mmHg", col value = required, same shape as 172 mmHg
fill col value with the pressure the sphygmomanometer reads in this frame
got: 184 mmHg
